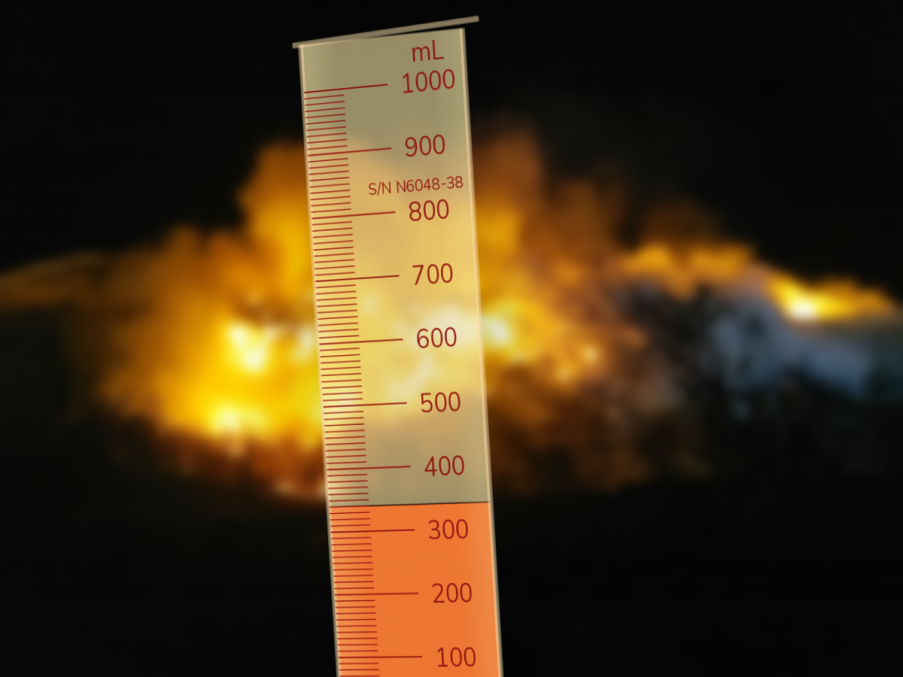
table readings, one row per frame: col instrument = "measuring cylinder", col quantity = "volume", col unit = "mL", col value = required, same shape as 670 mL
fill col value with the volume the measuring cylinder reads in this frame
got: 340 mL
